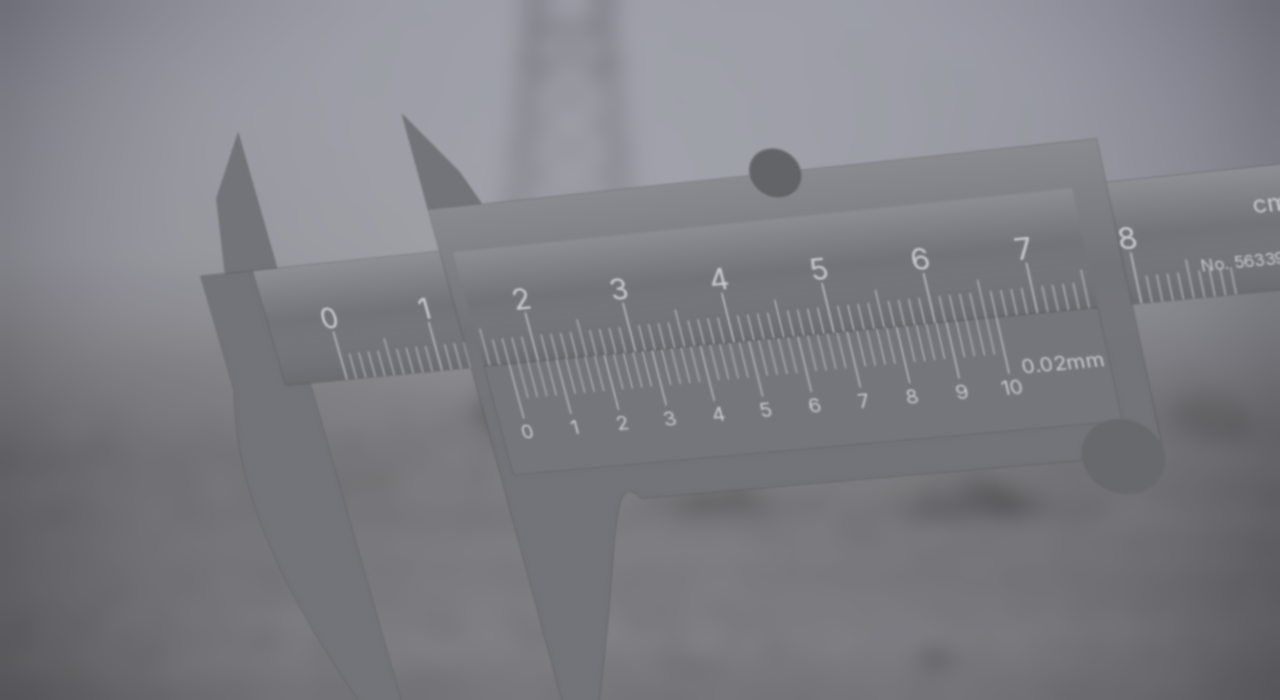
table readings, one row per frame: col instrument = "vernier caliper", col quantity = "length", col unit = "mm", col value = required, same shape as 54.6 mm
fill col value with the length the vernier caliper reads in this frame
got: 17.0 mm
